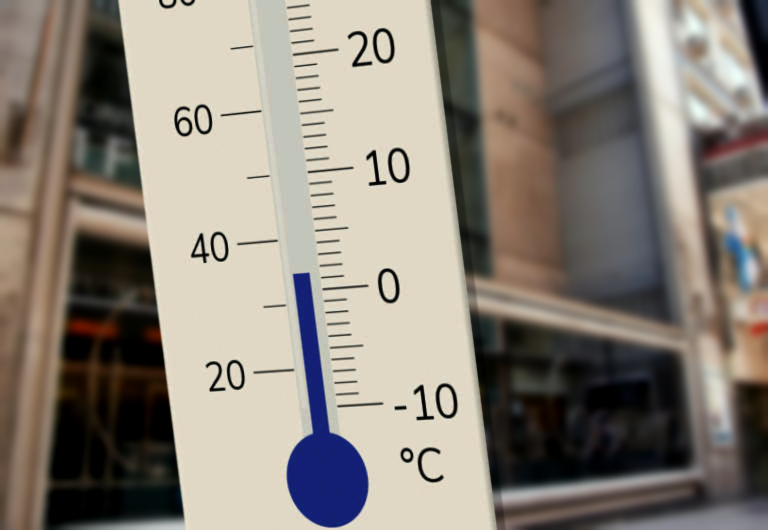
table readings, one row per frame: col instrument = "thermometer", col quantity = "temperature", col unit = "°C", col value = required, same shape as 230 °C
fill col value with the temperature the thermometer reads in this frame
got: 1.5 °C
